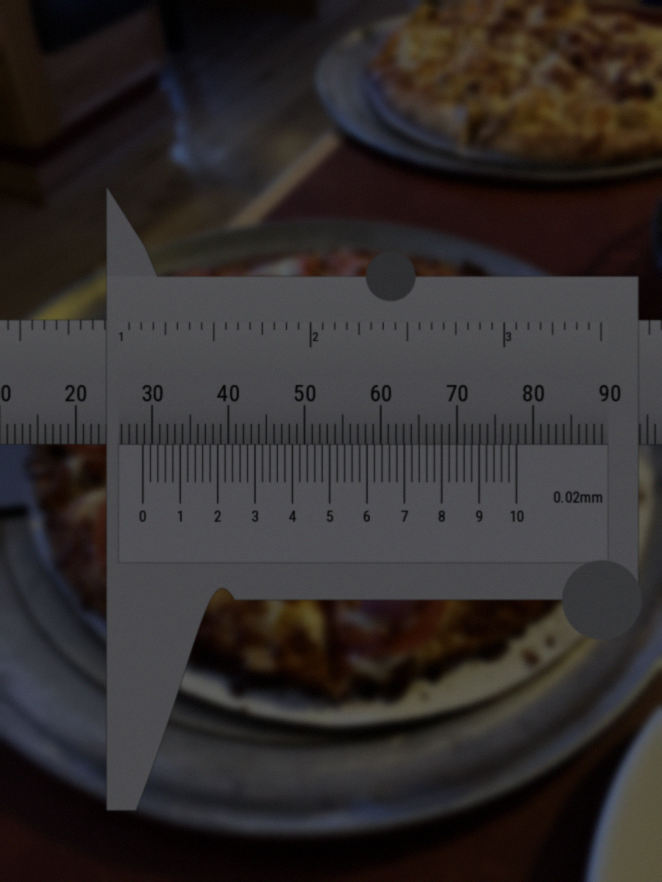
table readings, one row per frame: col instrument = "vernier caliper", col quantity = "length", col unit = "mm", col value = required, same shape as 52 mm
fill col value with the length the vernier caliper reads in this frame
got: 28.8 mm
